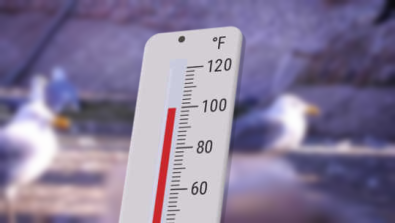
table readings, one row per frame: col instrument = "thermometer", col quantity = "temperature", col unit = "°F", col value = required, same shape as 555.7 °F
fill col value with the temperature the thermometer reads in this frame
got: 100 °F
